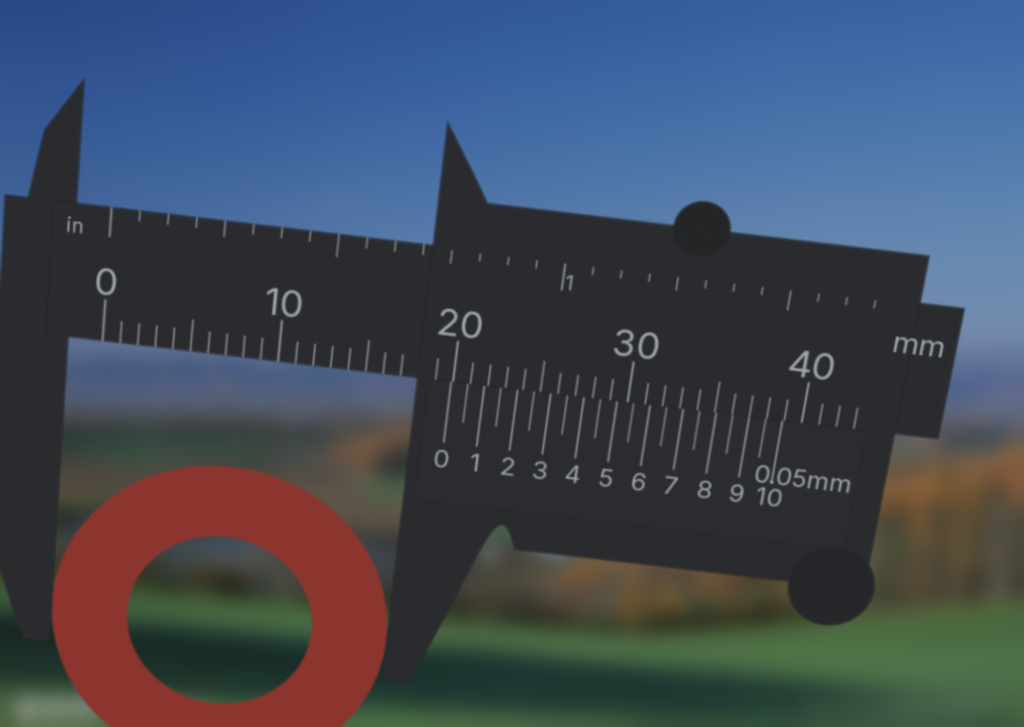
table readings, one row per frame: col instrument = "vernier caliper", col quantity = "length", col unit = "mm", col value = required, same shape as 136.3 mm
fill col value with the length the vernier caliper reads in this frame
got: 19.9 mm
